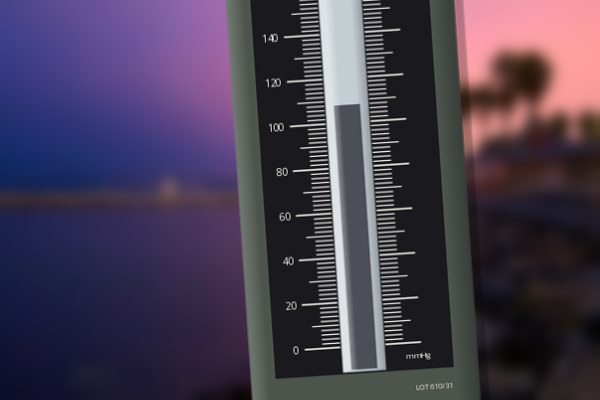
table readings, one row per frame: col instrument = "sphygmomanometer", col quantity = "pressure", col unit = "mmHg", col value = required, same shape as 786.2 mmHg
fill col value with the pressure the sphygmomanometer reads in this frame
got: 108 mmHg
